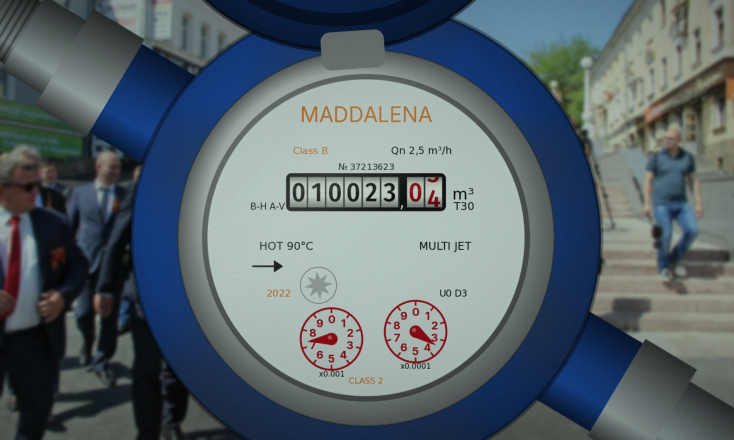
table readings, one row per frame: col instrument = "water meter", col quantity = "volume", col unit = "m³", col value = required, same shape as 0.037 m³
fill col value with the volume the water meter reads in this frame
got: 10023.0373 m³
